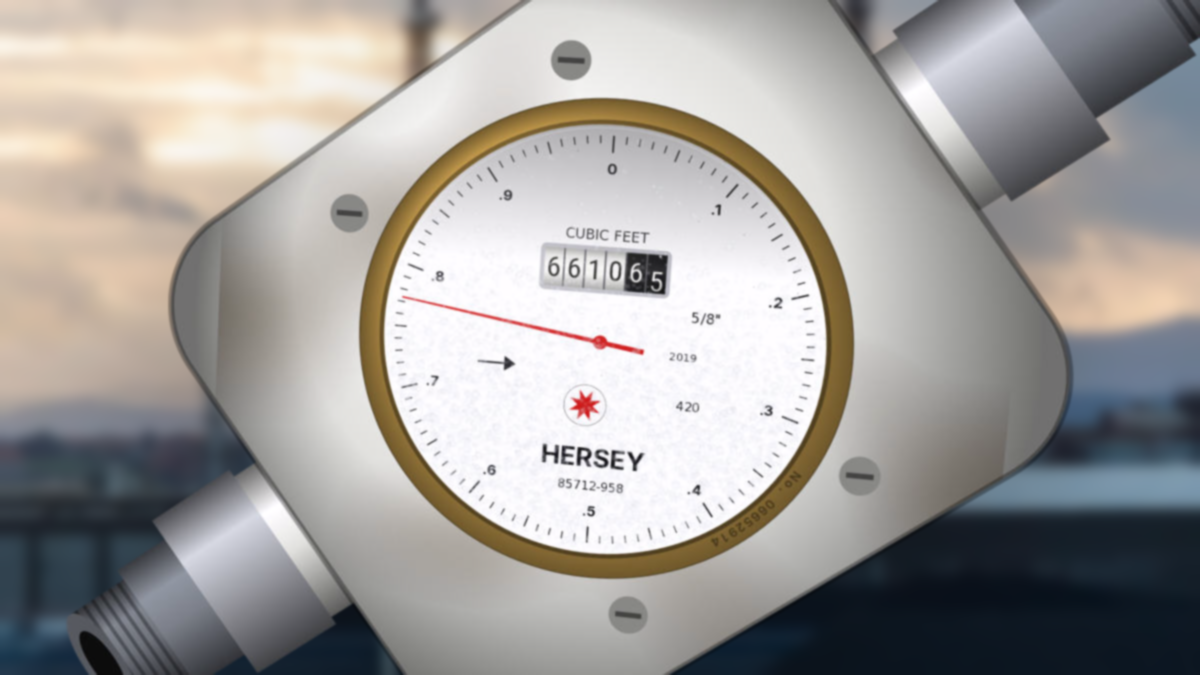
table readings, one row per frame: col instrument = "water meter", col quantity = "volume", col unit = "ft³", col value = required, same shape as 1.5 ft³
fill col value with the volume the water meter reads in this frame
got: 661064.77 ft³
